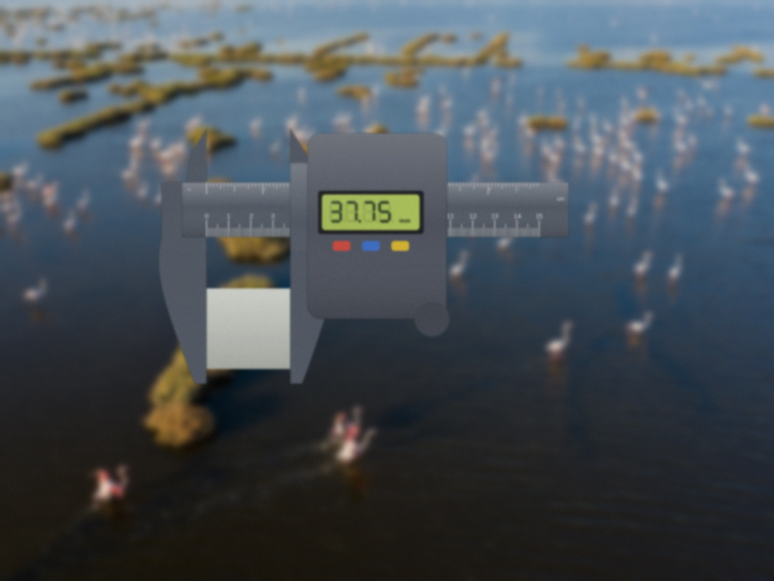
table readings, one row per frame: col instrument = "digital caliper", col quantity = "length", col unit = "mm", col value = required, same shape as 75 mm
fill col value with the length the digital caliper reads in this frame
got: 37.75 mm
